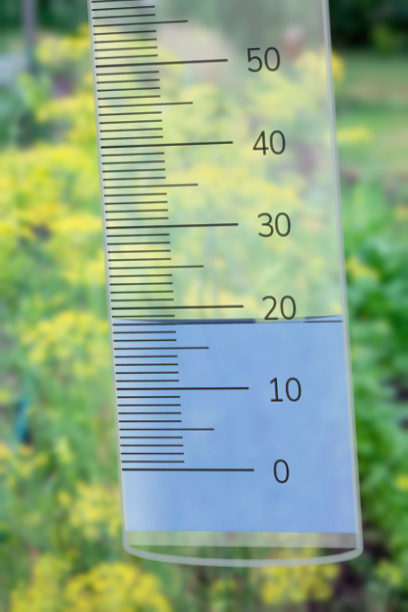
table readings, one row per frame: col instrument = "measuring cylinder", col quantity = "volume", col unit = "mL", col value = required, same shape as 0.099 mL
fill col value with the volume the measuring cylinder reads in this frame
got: 18 mL
